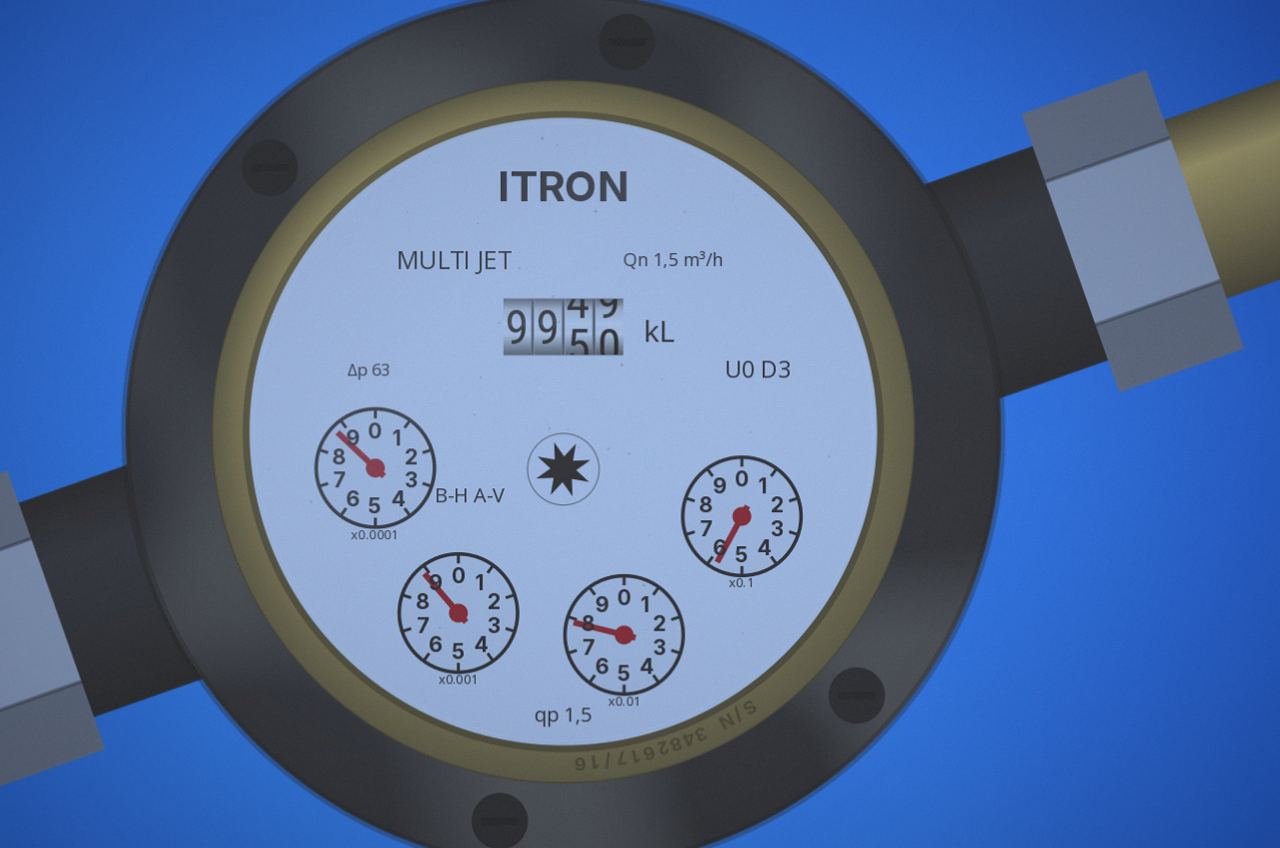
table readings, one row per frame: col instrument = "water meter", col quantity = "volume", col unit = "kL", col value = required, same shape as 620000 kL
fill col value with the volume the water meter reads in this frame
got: 9949.5788 kL
